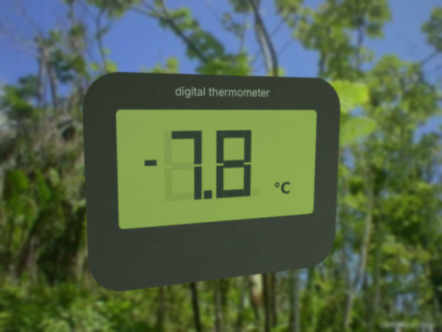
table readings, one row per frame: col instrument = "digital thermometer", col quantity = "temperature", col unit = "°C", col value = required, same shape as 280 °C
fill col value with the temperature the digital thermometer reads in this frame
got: -7.8 °C
